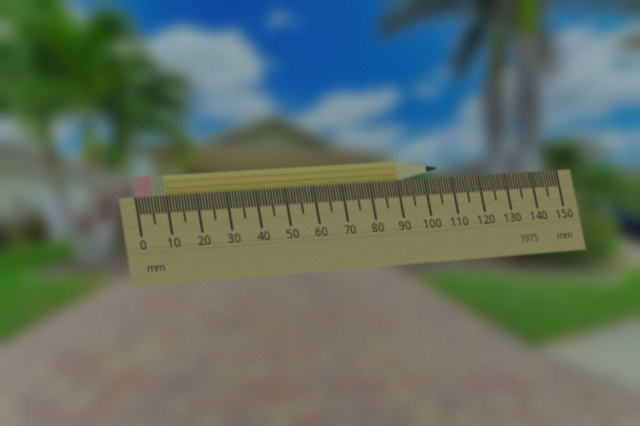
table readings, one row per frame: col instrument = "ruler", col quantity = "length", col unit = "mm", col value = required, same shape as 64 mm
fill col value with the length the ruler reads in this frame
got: 105 mm
